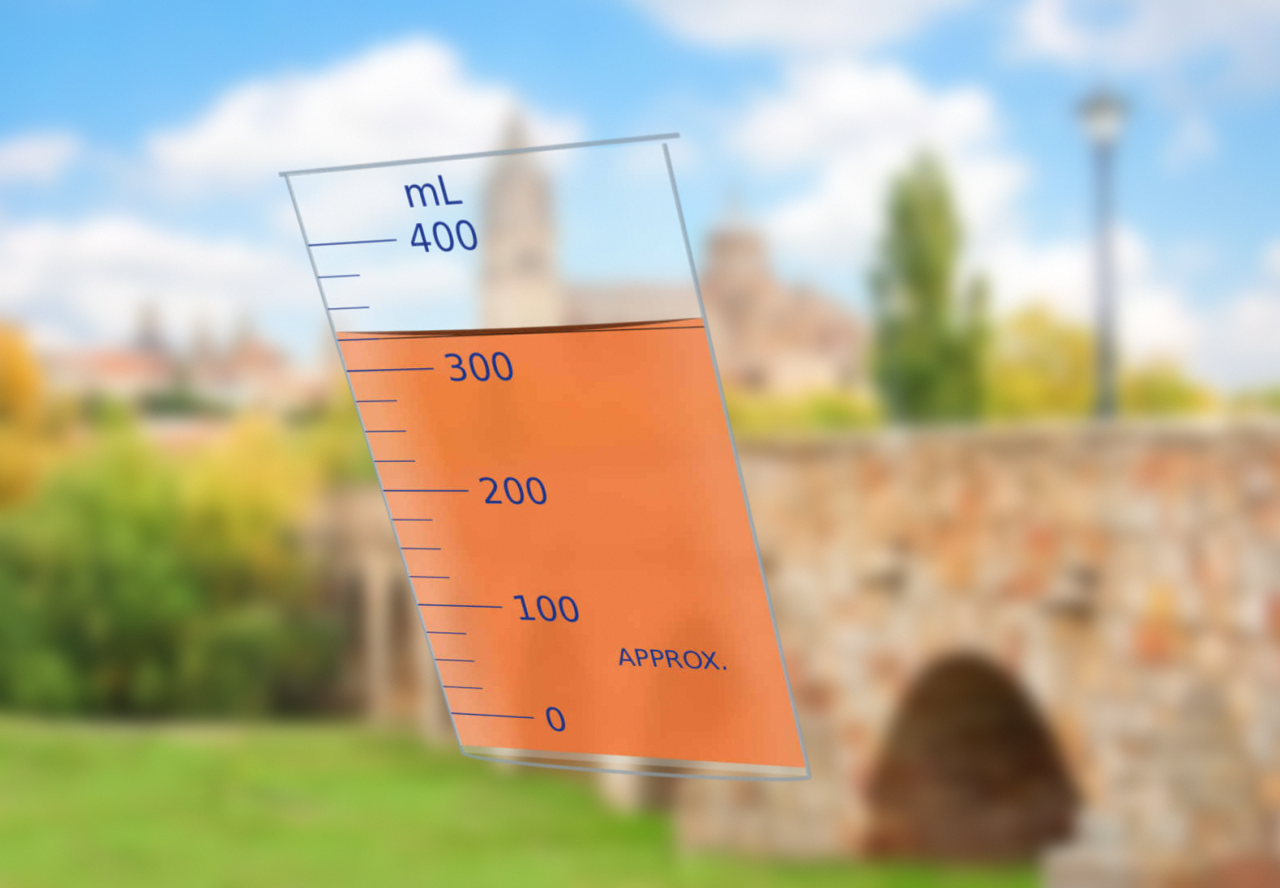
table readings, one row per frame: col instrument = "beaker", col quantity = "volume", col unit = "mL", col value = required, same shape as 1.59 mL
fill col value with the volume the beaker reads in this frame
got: 325 mL
